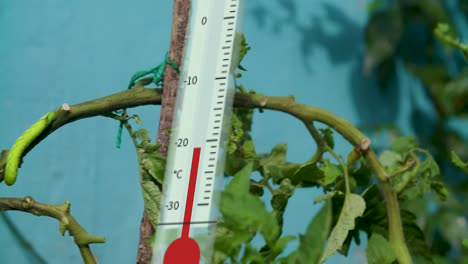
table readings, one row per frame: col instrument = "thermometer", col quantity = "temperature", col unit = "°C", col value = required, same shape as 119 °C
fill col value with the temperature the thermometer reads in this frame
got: -21 °C
